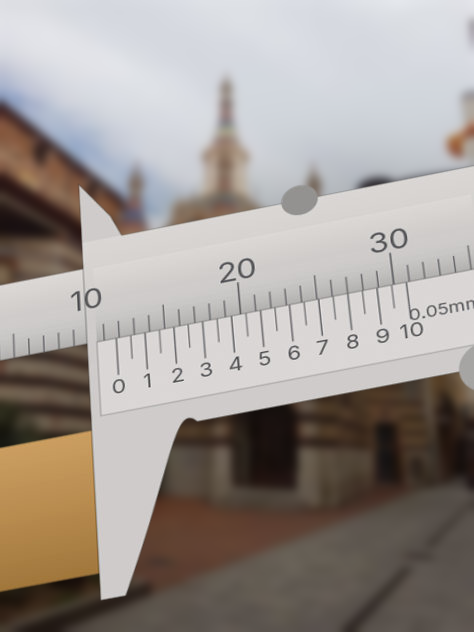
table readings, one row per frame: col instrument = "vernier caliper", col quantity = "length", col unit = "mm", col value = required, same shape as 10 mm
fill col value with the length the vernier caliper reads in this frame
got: 11.8 mm
